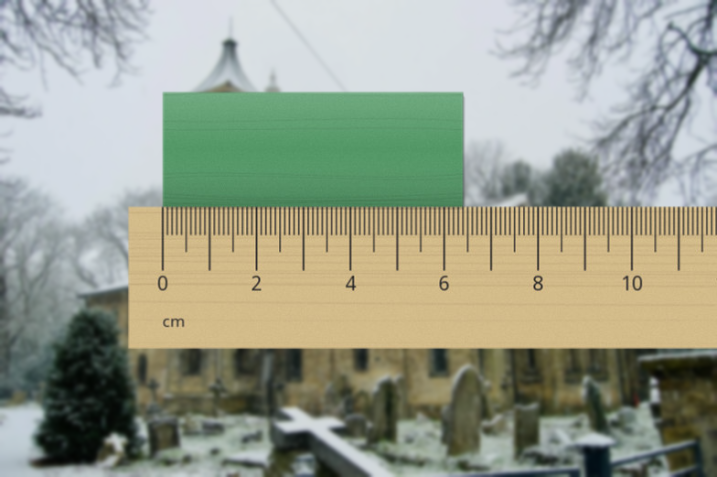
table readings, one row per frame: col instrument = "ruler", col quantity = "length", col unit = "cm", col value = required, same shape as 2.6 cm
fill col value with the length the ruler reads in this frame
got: 6.4 cm
